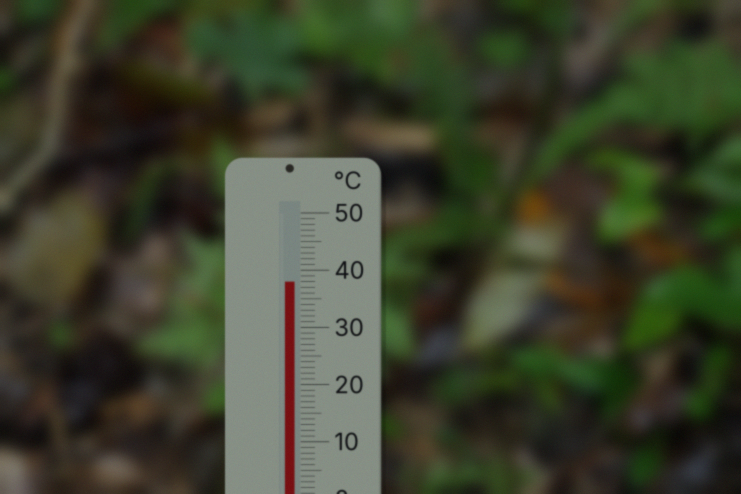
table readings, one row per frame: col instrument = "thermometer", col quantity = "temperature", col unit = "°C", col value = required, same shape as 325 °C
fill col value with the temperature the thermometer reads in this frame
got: 38 °C
